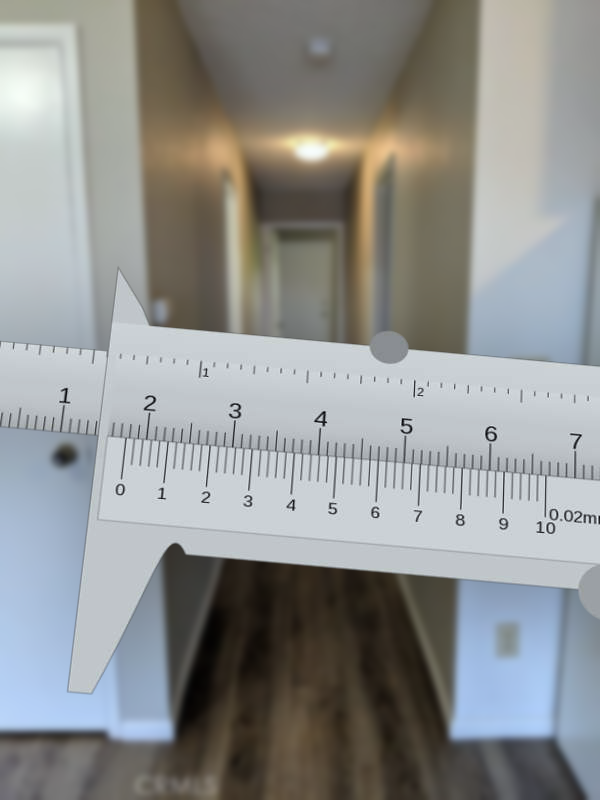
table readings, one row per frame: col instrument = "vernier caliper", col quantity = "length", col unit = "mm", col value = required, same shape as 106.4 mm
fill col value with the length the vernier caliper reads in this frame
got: 17.6 mm
